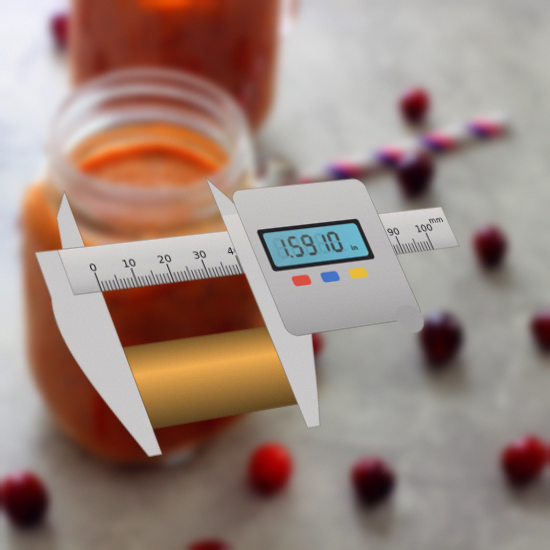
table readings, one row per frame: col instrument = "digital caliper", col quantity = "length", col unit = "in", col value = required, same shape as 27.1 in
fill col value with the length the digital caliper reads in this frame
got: 1.5910 in
